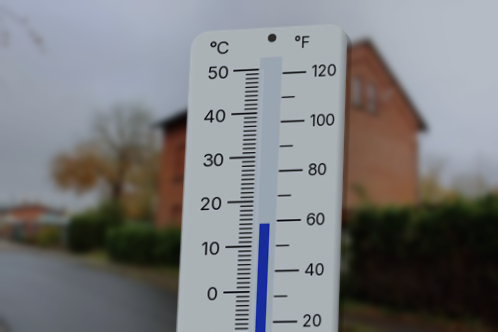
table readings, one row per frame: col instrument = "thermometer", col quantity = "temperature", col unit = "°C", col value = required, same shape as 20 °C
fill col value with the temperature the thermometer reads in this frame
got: 15 °C
